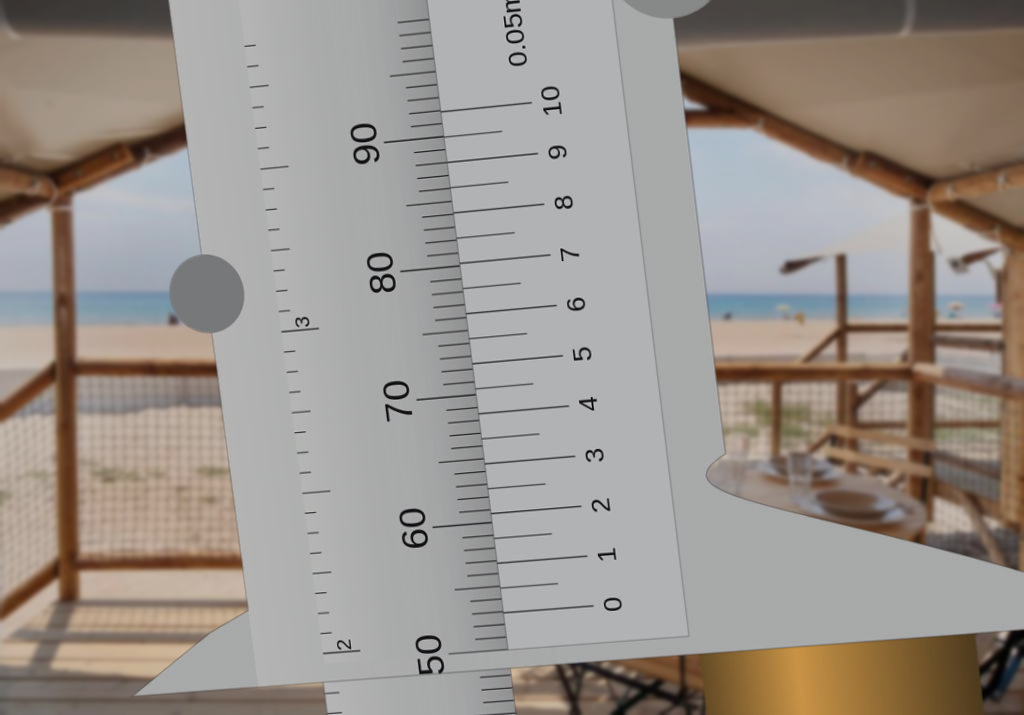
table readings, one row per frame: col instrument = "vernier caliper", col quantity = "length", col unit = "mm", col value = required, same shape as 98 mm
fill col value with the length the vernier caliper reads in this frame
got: 52.9 mm
